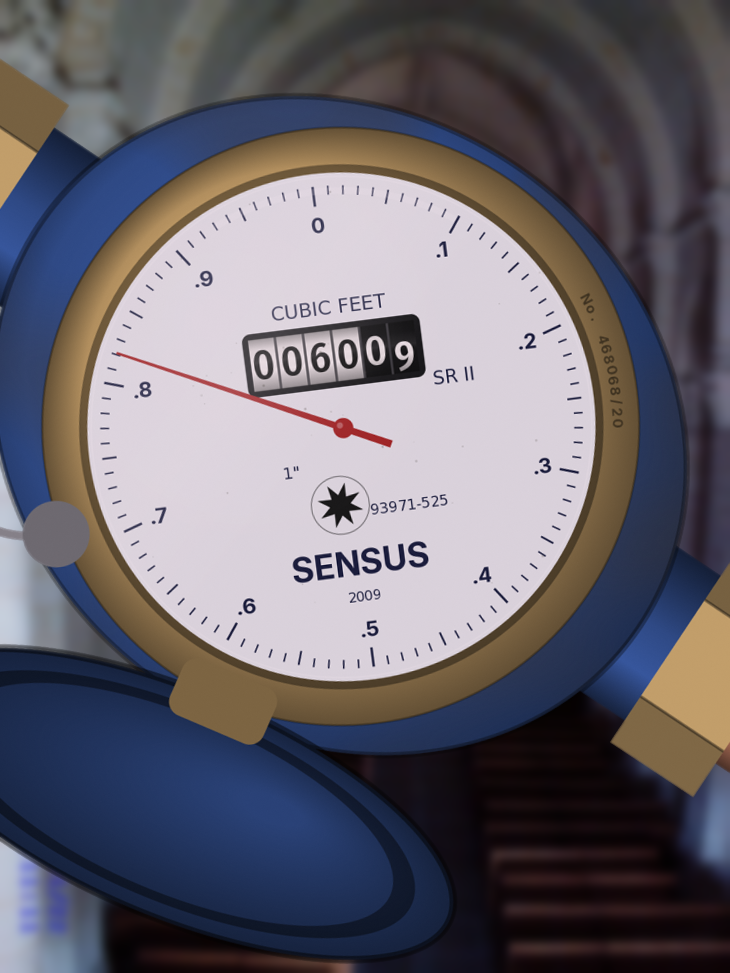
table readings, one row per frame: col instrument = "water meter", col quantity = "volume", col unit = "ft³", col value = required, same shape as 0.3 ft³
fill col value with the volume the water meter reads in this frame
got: 6008.82 ft³
